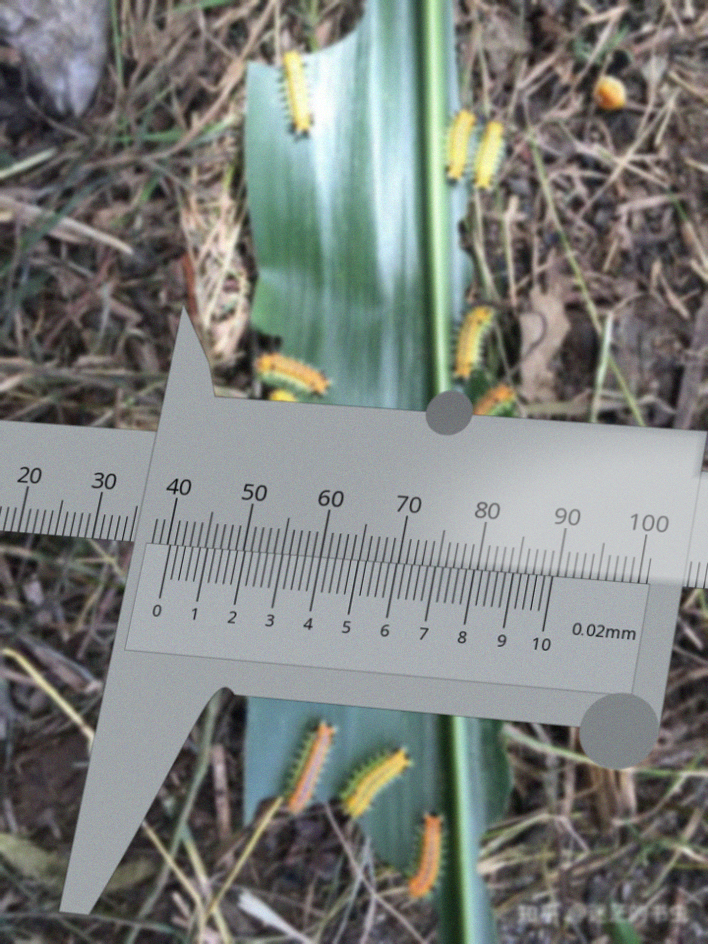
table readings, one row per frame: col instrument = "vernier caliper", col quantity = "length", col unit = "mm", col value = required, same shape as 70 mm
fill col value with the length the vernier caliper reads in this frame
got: 40.4 mm
